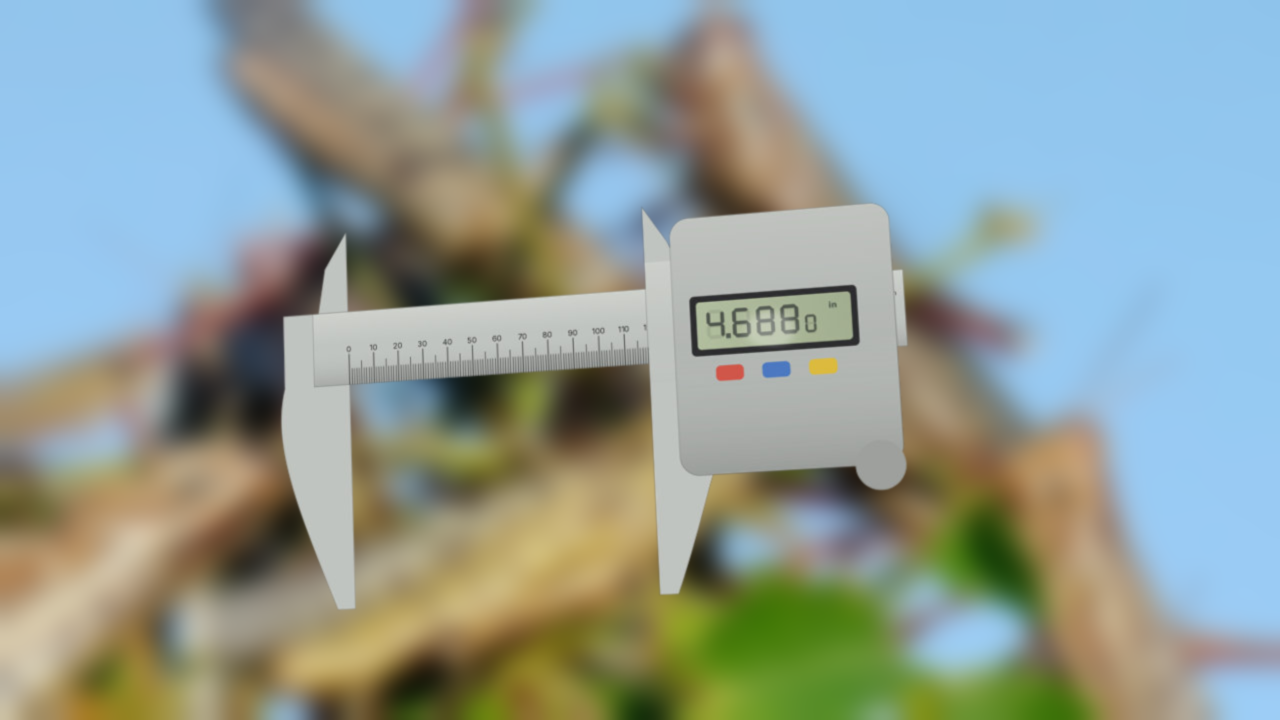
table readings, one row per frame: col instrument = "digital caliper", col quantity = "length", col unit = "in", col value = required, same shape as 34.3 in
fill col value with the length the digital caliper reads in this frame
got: 4.6880 in
